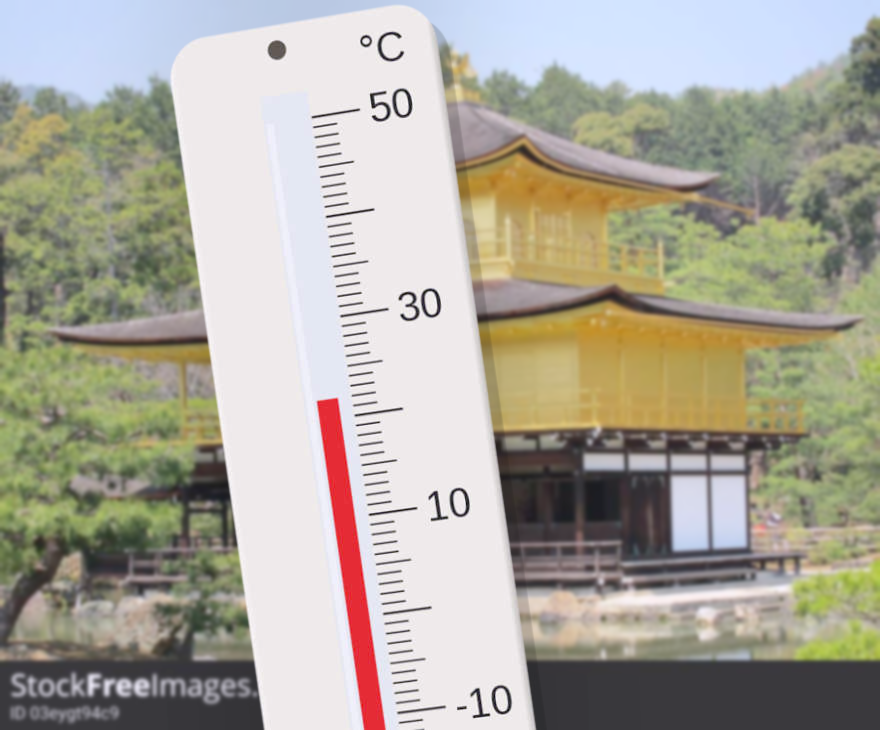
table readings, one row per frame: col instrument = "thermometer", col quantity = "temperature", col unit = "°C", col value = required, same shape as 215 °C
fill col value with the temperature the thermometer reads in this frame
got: 22 °C
